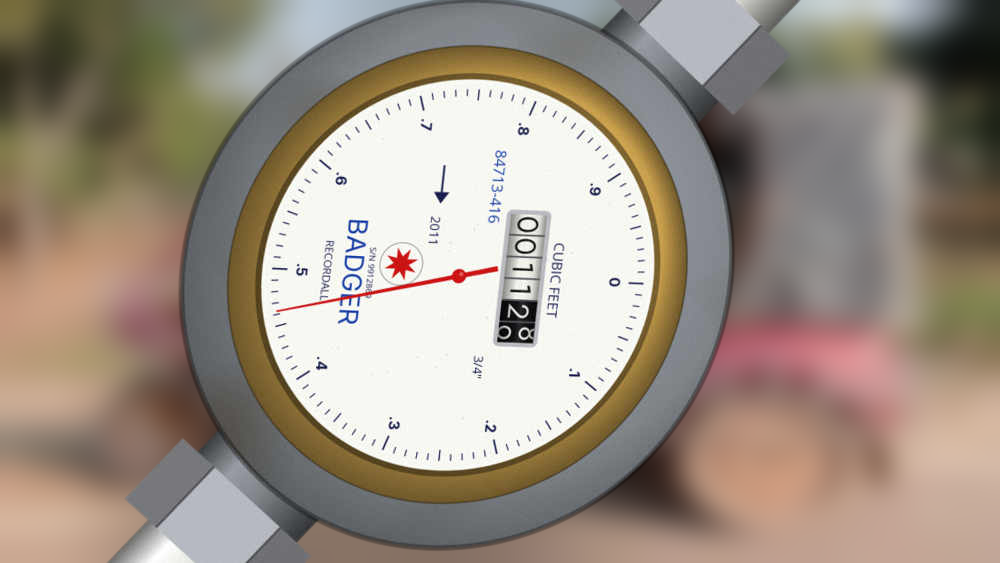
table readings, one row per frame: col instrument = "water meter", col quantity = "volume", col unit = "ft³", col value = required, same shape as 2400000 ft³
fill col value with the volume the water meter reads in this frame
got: 1128.46 ft³
